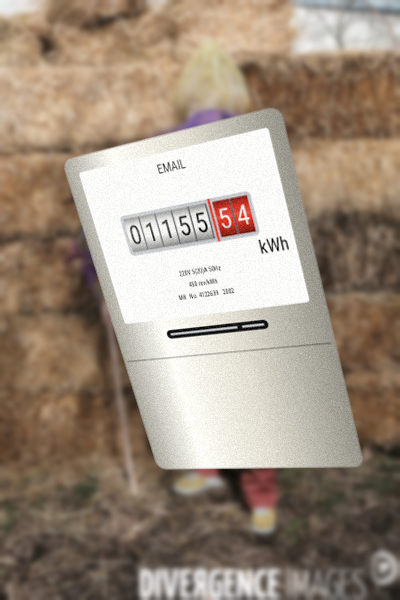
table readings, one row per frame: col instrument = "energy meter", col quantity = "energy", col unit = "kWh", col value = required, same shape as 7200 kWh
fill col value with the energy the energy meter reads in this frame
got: 1155.54 kWh
